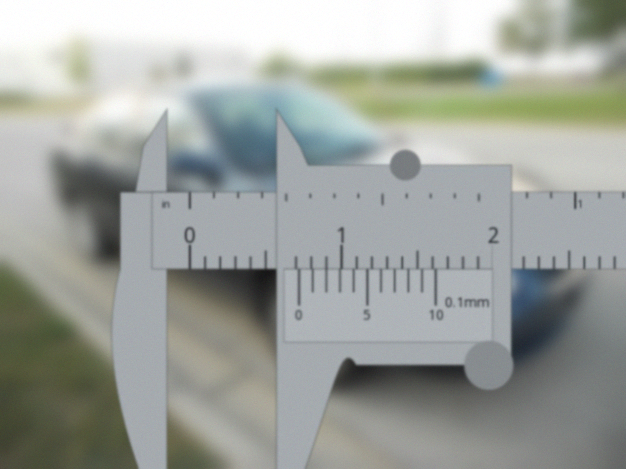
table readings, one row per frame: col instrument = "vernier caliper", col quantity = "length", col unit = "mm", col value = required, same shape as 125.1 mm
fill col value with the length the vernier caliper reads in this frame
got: 7.2 mm
